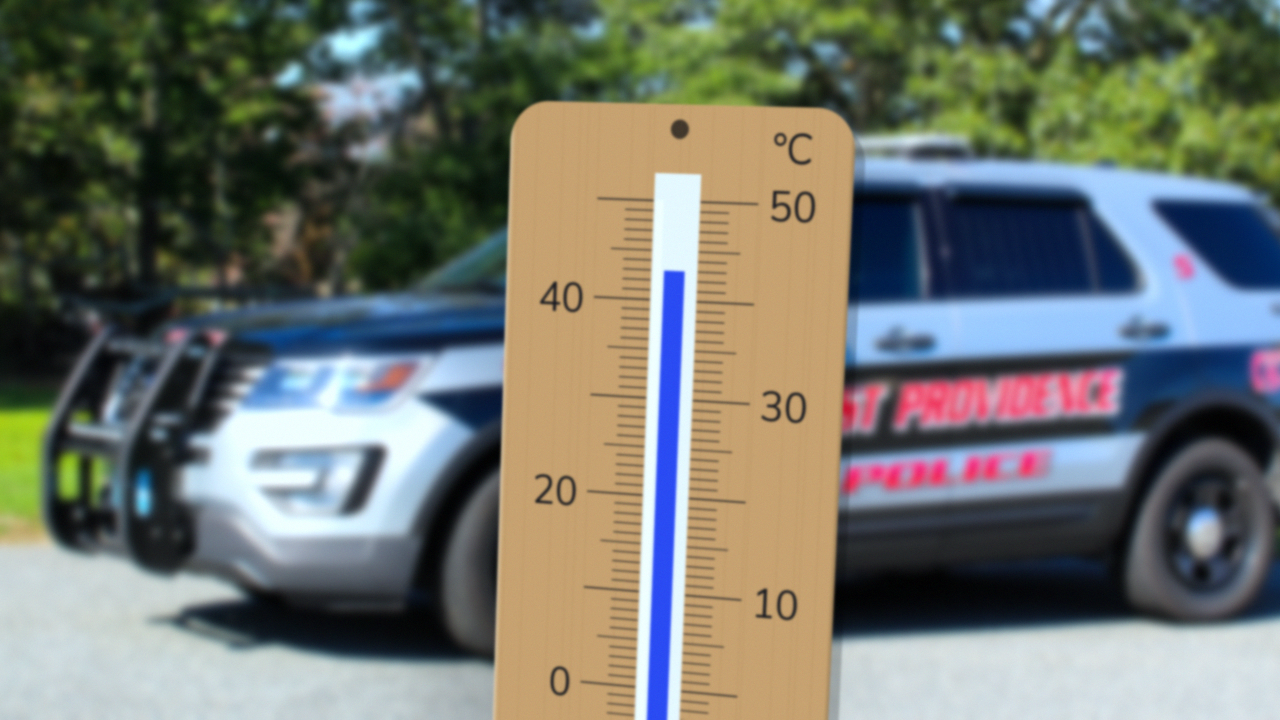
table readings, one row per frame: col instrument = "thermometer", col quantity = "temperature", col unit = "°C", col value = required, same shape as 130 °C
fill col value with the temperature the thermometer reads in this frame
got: 43 °C
